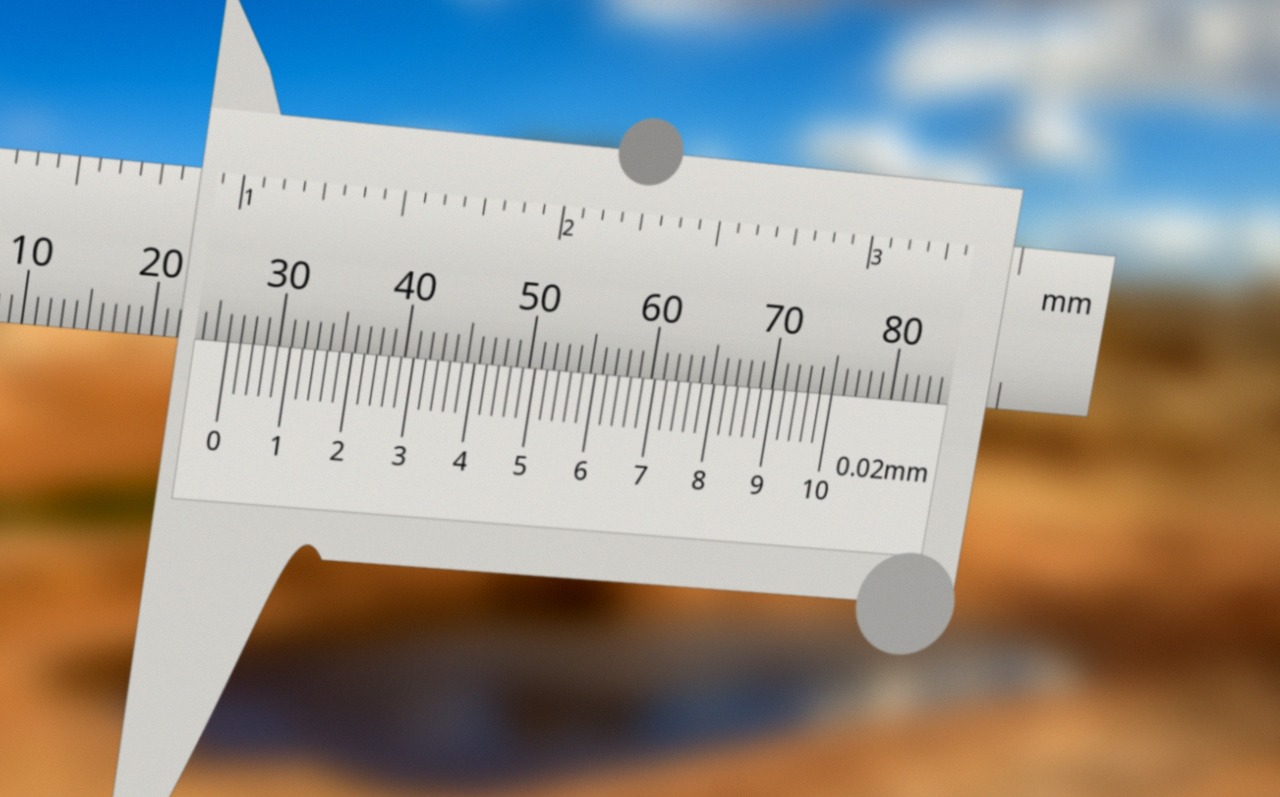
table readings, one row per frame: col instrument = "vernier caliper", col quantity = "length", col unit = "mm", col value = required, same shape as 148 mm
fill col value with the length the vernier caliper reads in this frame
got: 26.0 mm
